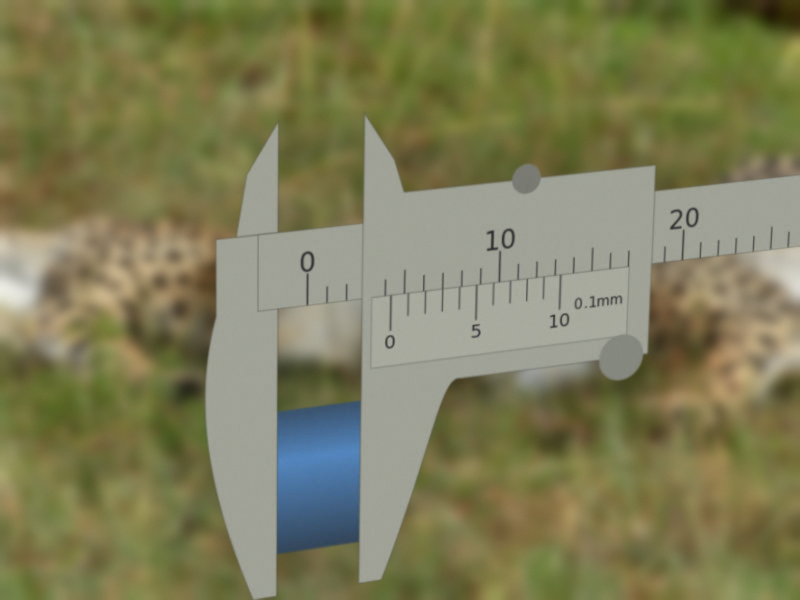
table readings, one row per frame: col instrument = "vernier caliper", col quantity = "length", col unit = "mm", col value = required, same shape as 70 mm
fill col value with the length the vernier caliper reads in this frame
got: 4.3 mm
